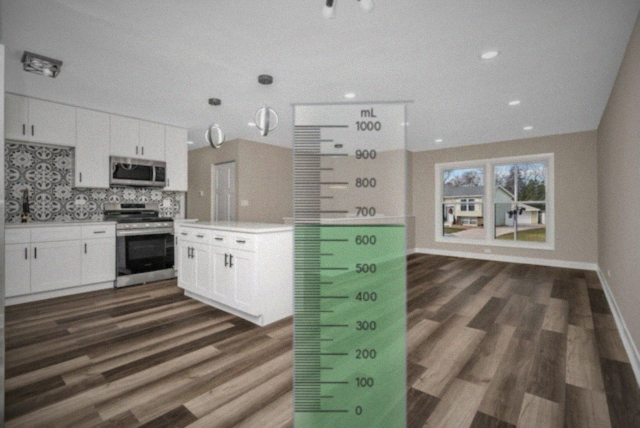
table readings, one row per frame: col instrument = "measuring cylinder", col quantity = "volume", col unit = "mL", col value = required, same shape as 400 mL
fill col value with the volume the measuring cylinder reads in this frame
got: 650 mL
